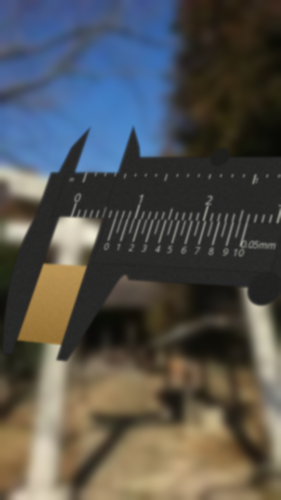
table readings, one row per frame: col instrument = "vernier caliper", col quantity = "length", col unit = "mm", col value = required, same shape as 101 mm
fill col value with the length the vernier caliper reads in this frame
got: 7.0 mm
